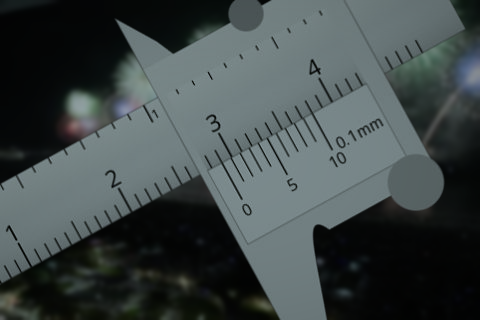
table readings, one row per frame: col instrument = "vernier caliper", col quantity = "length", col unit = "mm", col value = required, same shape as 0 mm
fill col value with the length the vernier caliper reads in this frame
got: 29.0 mm
